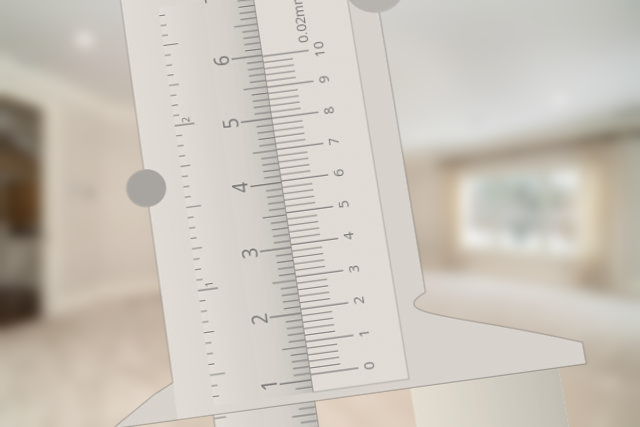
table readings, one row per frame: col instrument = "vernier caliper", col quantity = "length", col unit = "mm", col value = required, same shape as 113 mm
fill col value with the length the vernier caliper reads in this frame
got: 10.8 mm
